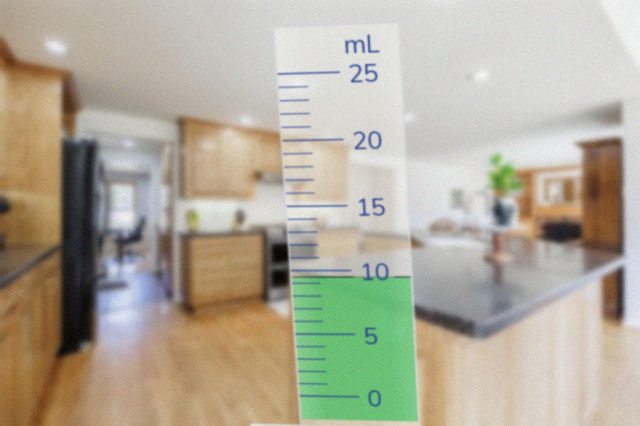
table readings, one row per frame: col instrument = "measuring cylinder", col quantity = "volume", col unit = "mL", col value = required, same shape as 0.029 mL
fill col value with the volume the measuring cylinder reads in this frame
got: 9.5 mL
